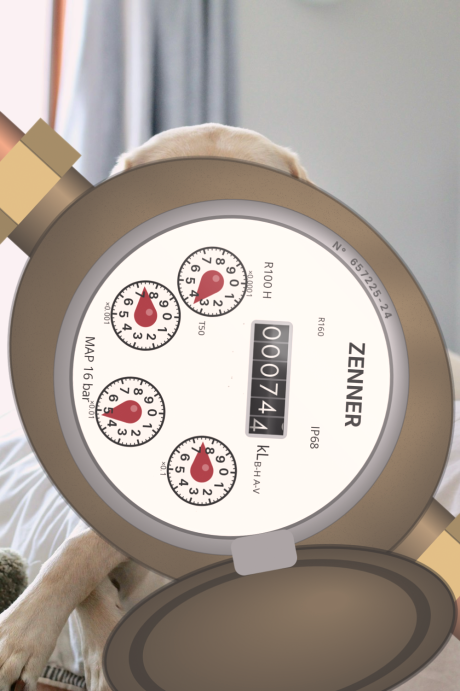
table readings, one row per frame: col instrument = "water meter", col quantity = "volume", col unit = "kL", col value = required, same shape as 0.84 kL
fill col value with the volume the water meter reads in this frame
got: 743.7473 kL
